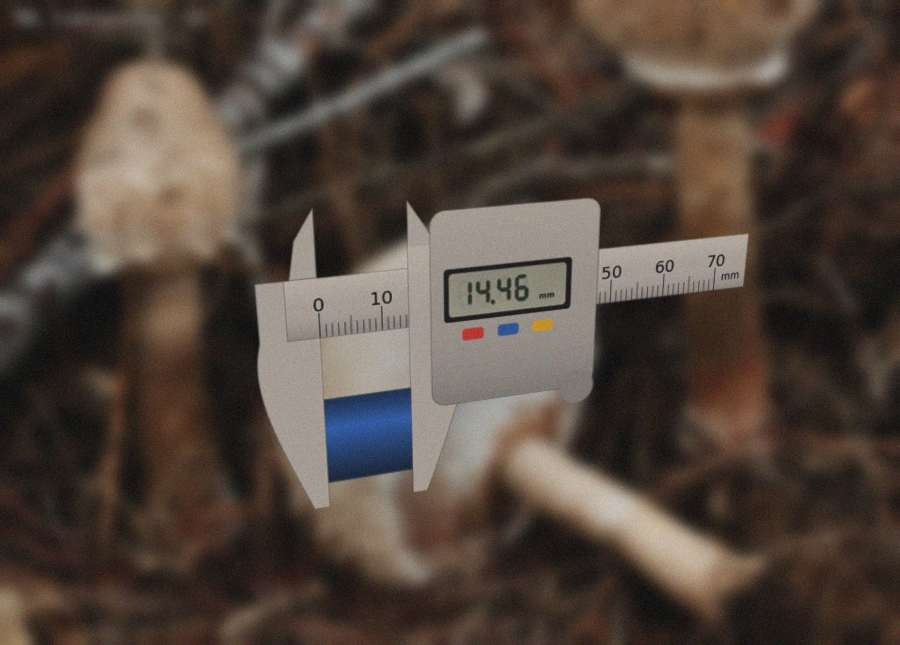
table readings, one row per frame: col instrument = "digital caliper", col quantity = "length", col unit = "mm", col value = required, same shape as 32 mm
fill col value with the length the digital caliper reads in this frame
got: 14.46 mm
